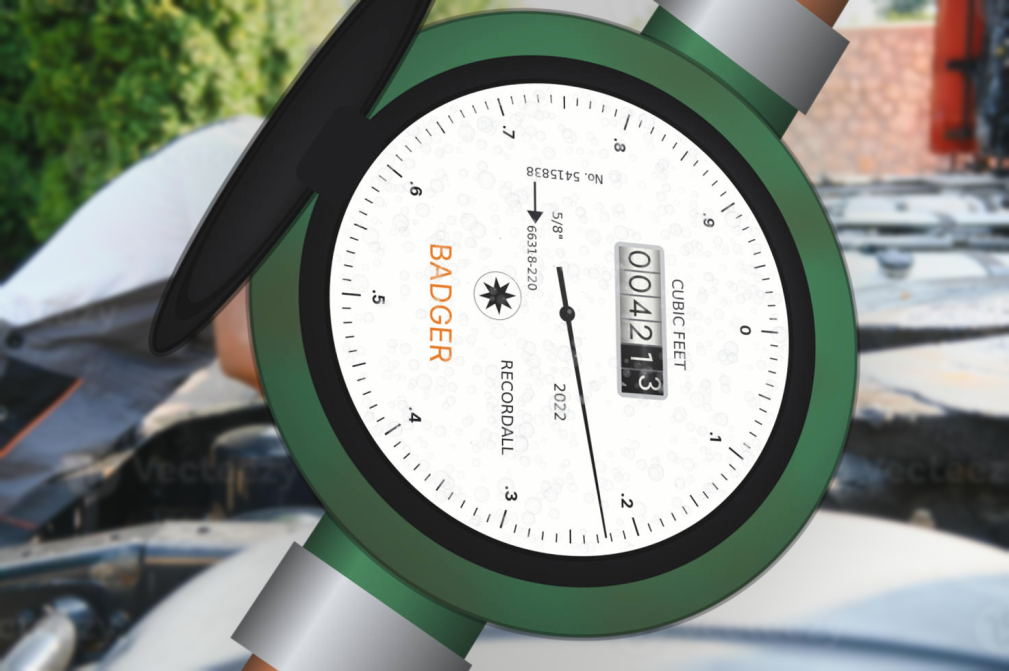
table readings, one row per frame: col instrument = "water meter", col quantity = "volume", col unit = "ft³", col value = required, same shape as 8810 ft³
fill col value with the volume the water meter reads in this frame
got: 4213.22 ft³
